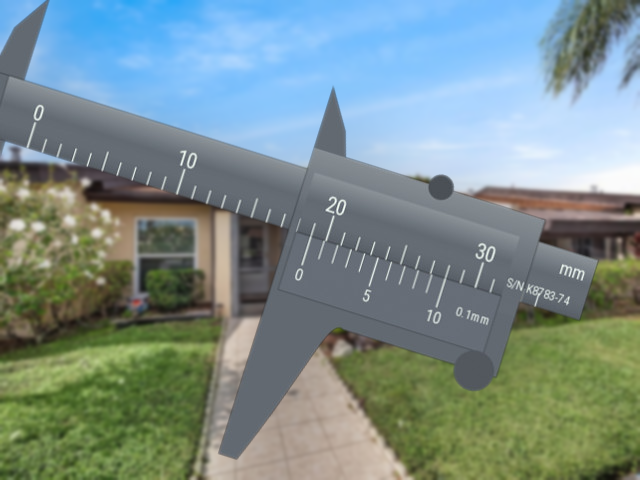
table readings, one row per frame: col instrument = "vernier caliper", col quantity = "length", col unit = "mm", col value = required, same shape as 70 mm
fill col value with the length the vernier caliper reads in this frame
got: 19.0 mm
